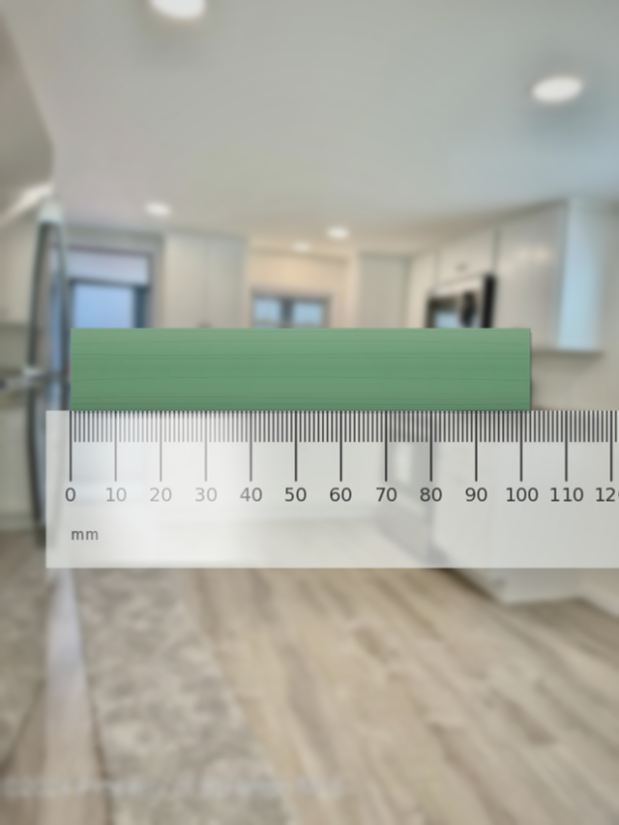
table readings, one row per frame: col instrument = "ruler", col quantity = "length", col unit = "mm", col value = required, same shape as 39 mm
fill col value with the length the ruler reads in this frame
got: 102 mm
